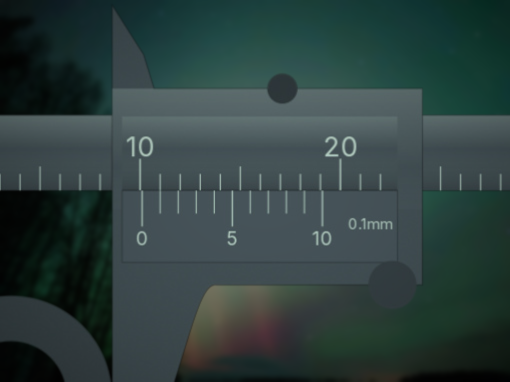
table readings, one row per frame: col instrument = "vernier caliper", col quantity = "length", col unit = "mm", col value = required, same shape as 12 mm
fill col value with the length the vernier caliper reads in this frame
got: 10.1 mm
